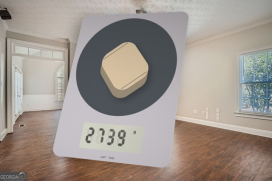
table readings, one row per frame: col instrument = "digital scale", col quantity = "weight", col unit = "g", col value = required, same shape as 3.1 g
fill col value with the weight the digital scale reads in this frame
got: 2739 g
